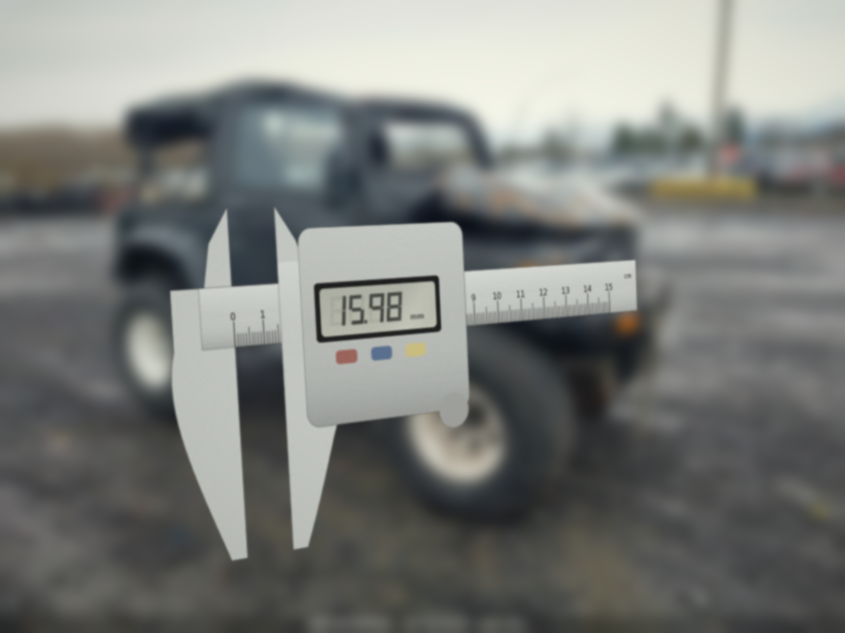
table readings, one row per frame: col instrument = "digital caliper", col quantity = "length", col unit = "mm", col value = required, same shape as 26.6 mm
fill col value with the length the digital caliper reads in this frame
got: 15.98 mm
